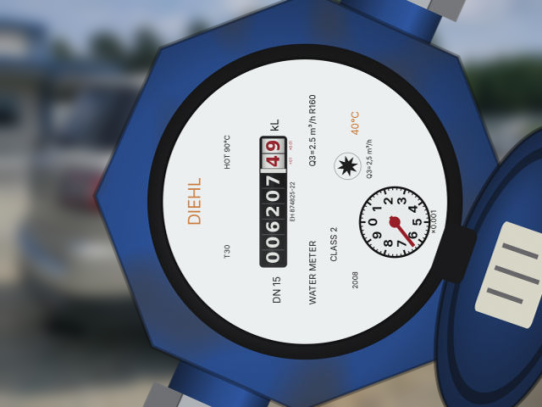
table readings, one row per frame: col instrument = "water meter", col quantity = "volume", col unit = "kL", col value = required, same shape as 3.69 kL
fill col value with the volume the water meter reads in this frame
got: 6207.496 kL
